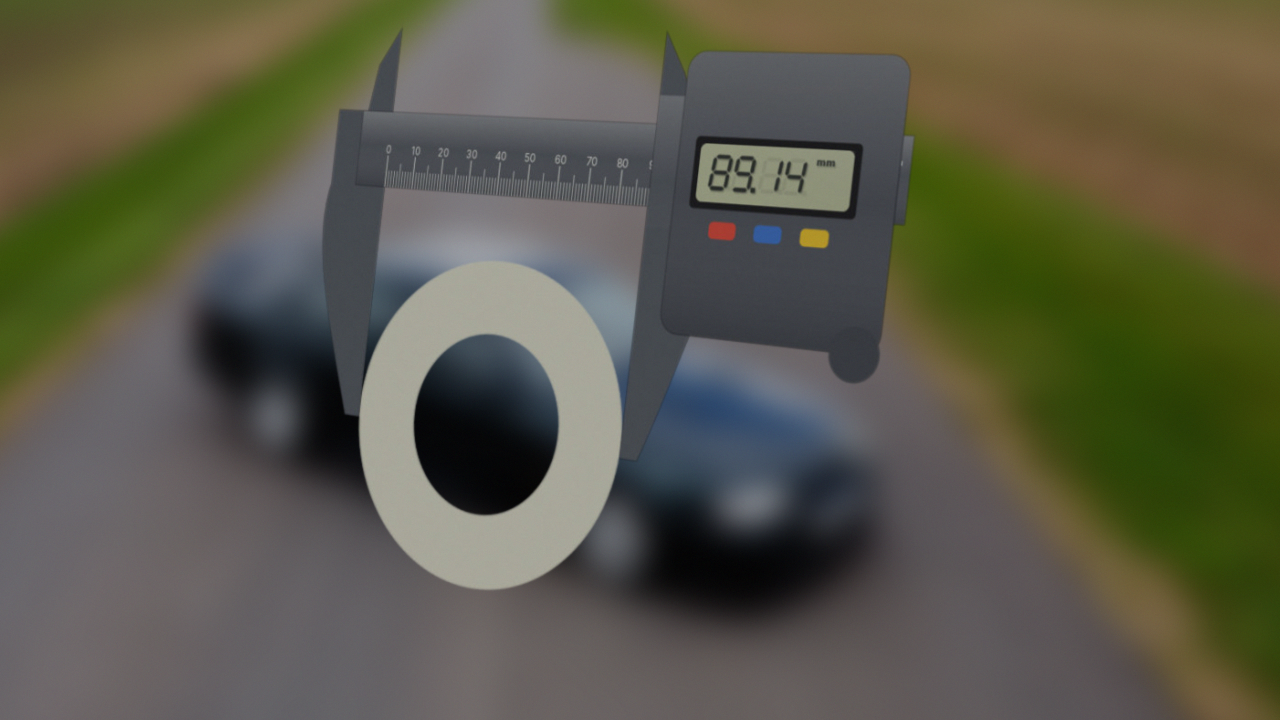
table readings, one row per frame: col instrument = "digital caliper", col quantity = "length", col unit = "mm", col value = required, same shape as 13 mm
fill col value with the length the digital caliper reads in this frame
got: 89.14 mm
